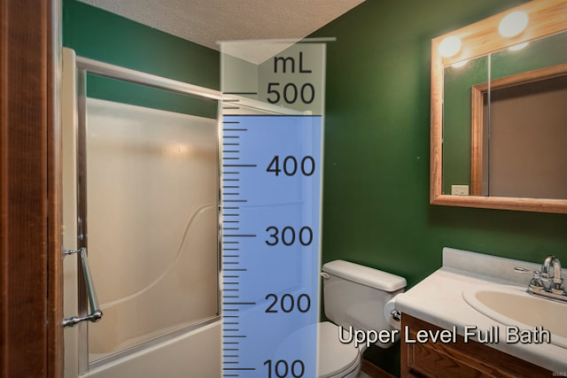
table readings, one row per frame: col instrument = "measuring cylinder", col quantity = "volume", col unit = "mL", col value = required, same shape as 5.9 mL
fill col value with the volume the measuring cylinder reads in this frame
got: 470 mL
